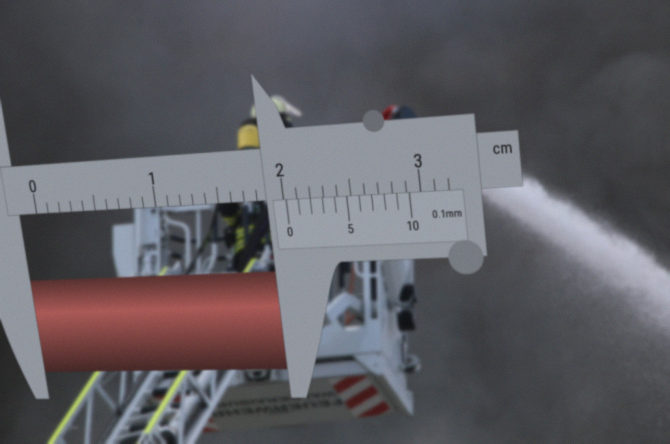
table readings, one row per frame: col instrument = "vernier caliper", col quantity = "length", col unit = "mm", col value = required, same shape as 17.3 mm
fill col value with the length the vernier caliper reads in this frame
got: 20.2 mm
